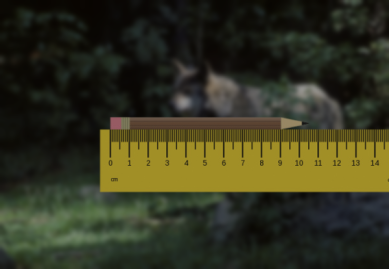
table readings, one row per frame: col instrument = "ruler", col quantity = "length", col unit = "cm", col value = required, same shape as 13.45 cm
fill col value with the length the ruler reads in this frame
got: 10.5 cm
